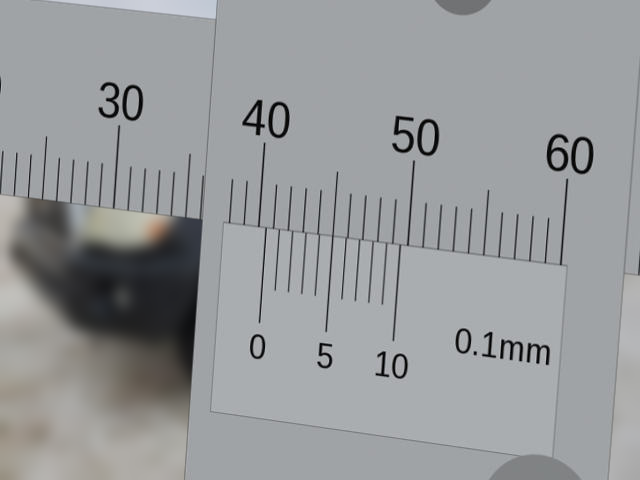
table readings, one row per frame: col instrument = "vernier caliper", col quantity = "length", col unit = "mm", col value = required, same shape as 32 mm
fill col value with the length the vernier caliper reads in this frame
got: 40.5 mm
